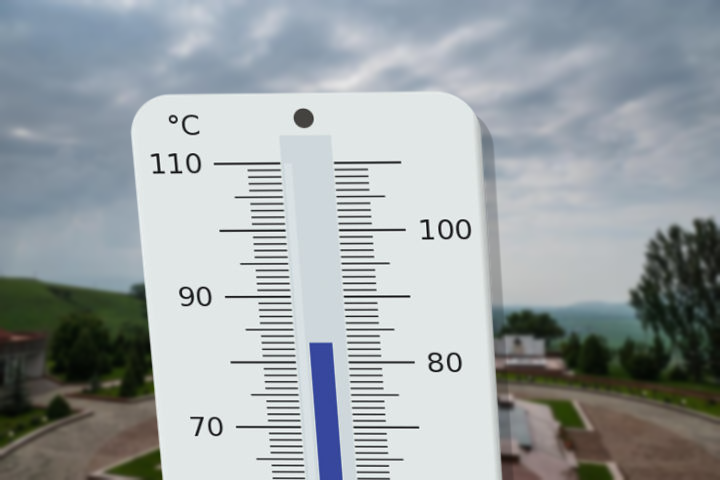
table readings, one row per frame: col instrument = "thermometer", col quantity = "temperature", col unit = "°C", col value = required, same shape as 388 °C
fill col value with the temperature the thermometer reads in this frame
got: 83 °C
